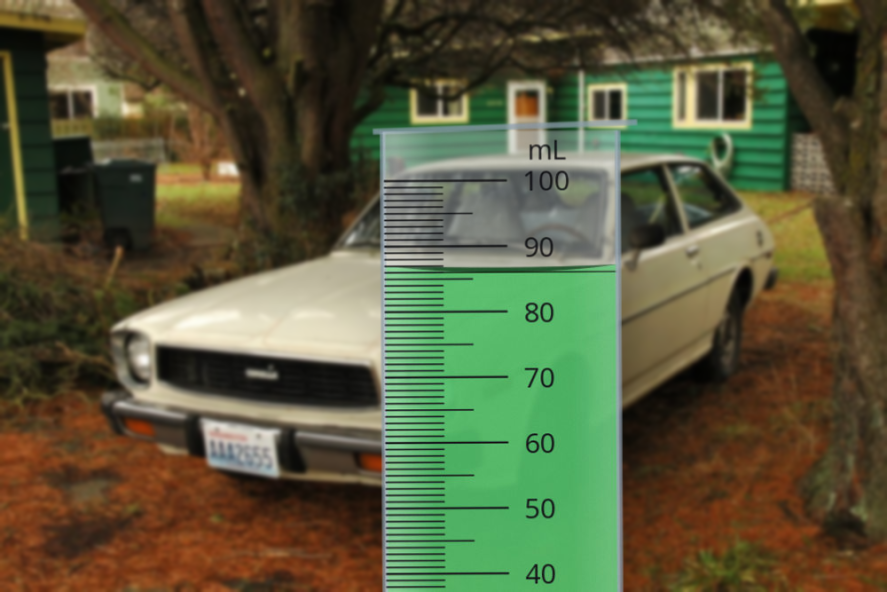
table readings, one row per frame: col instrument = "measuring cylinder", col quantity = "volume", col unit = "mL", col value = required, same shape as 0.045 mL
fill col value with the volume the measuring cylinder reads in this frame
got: 86 mL
